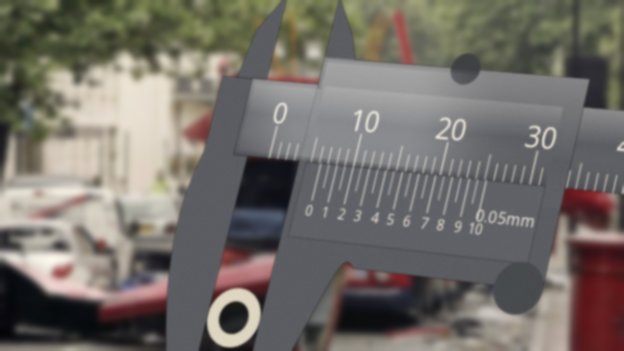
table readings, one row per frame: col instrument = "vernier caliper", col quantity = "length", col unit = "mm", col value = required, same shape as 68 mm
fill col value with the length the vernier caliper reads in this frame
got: 6.2 mm
